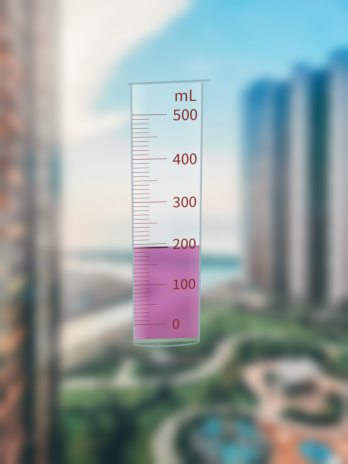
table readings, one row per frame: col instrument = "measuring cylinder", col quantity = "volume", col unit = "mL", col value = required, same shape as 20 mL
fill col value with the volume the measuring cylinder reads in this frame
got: 190 mL
